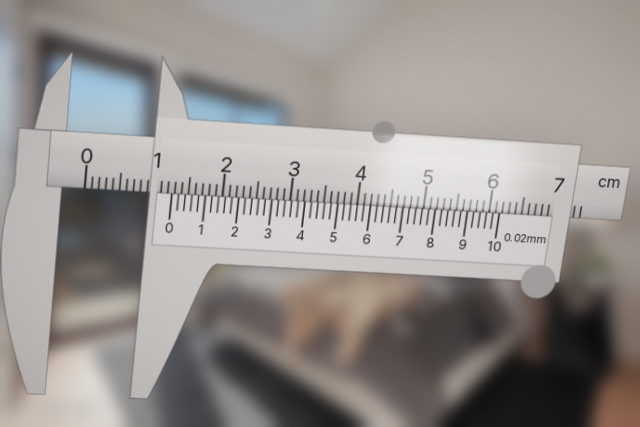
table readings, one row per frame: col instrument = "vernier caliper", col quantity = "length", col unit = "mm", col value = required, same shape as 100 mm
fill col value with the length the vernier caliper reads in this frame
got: 12.6 mm
